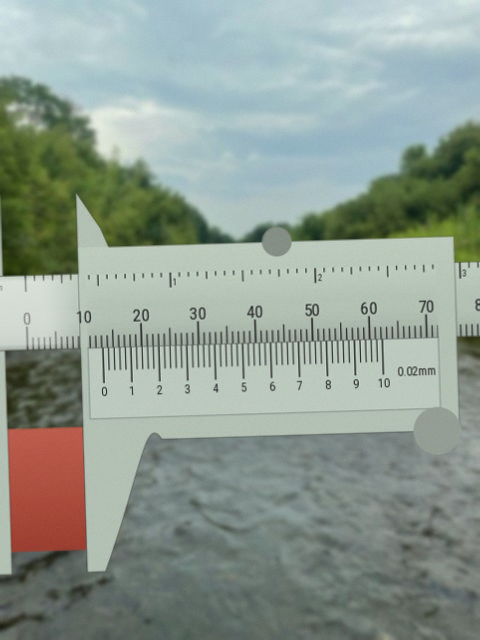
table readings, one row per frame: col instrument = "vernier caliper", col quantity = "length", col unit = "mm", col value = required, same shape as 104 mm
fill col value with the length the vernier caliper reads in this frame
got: 13.2 mm
